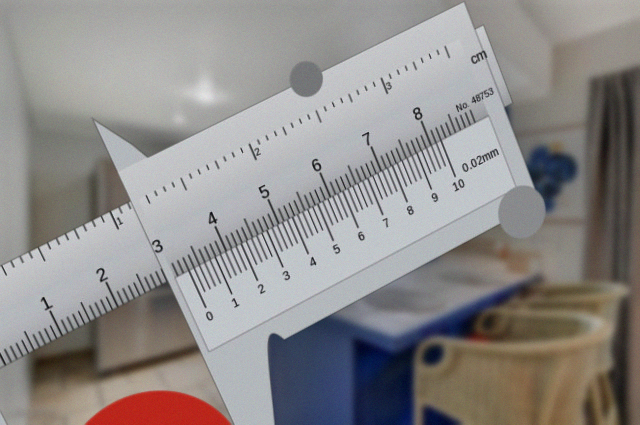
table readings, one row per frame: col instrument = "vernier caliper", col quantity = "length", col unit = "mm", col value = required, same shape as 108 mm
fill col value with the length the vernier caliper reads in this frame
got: 33.0 mm
